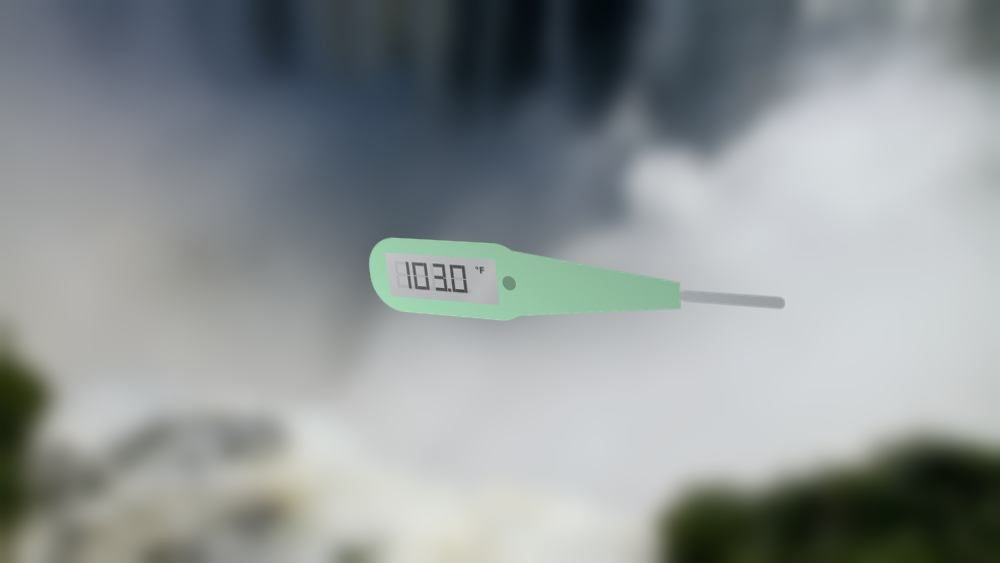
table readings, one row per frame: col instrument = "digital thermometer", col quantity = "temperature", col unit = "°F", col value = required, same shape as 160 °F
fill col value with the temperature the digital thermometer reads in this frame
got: 103.0 °F
